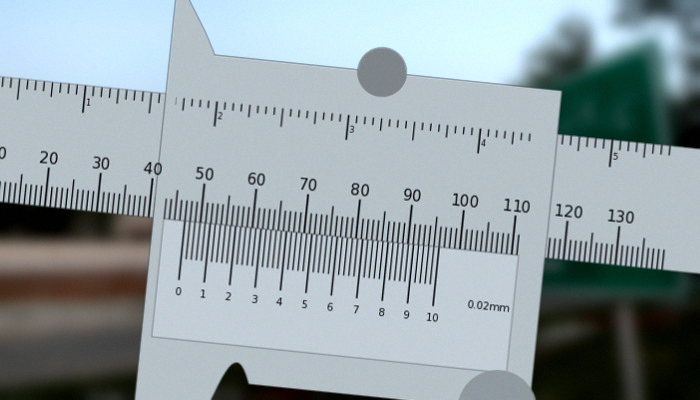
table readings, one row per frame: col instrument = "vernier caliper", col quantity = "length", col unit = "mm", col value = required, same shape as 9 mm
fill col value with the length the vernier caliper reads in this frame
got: 47.0 mm
